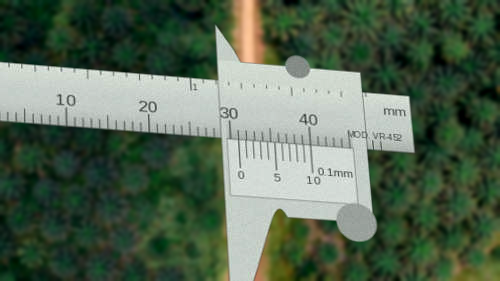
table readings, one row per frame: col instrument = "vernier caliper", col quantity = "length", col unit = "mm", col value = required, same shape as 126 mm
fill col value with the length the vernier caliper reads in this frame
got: 31.0 mm
